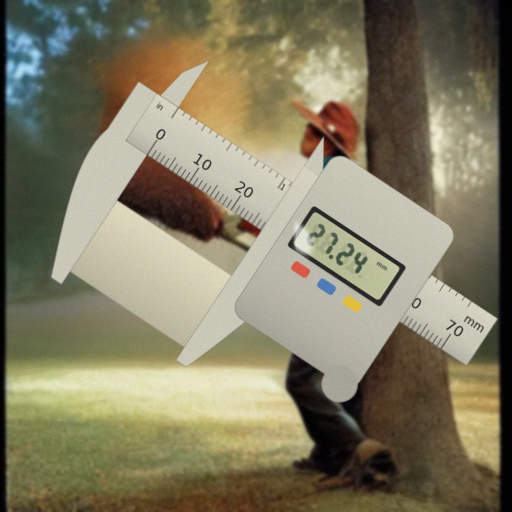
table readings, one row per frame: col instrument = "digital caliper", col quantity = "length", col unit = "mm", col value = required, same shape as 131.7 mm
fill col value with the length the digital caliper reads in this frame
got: 27.24 mm
